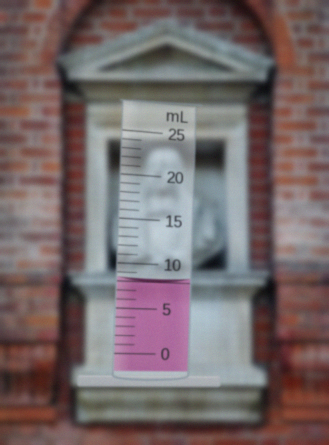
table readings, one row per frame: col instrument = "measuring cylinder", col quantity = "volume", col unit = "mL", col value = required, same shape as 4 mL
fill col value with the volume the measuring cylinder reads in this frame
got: 8 mL
